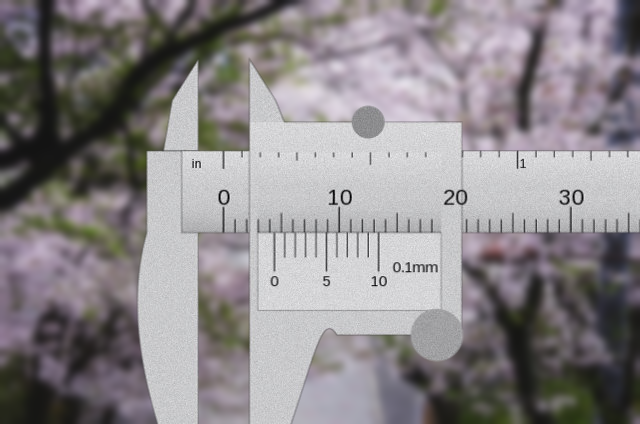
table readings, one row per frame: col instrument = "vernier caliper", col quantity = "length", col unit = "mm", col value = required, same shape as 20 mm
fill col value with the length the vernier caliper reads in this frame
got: 4.4 mm
